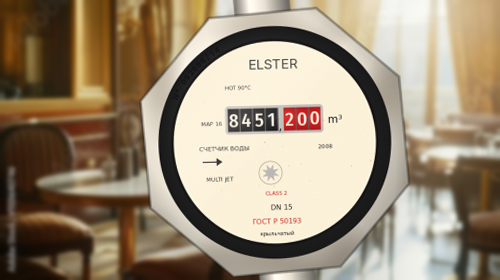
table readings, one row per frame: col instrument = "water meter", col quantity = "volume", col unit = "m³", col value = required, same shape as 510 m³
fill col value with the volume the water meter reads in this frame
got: 8451.200 m³
